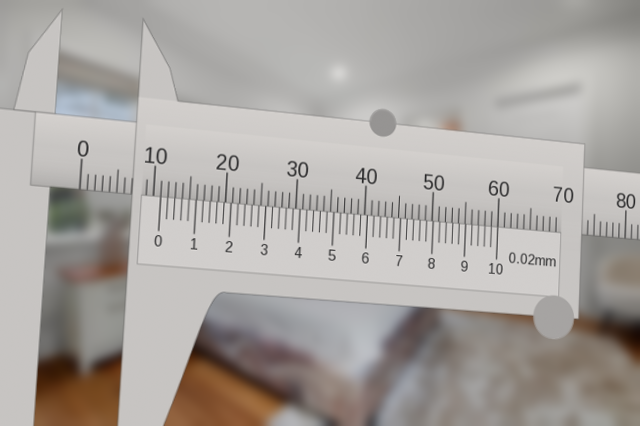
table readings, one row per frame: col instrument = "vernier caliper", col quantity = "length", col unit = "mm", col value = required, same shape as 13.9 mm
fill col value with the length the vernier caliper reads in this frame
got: 11.0 mm
